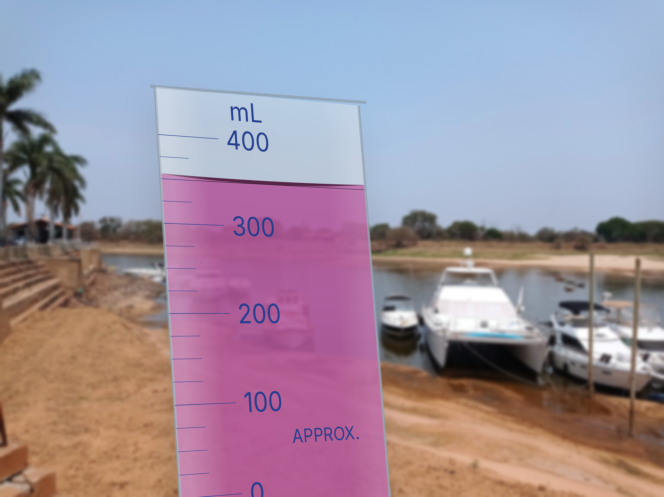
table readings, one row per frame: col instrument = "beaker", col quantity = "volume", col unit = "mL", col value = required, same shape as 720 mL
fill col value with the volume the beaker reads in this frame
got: 350 mL
